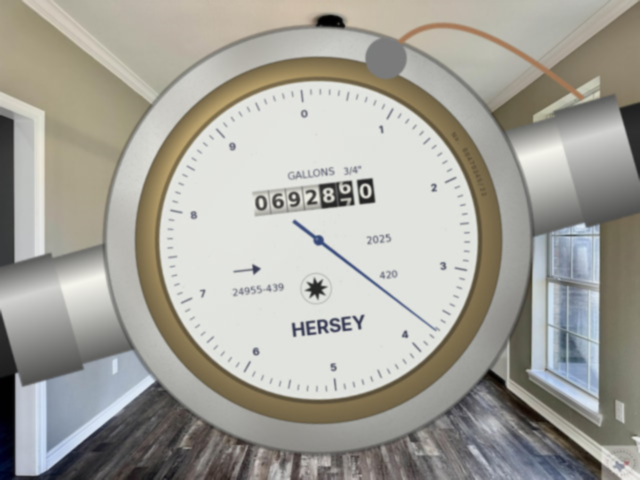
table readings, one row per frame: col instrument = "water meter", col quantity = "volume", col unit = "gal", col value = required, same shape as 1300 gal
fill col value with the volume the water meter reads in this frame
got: 692863.7 gal
